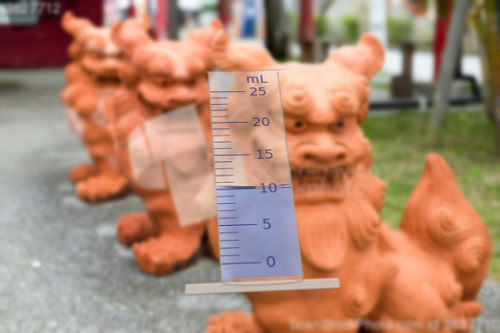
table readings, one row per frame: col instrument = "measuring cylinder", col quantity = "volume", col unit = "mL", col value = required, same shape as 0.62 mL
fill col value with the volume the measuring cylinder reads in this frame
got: 10 mL
